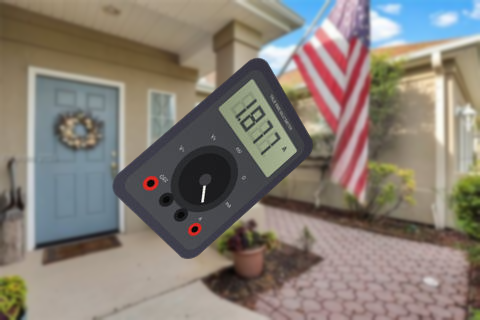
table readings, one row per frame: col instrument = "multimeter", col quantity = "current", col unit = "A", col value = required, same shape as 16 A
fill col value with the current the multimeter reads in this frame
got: 1.877 A
